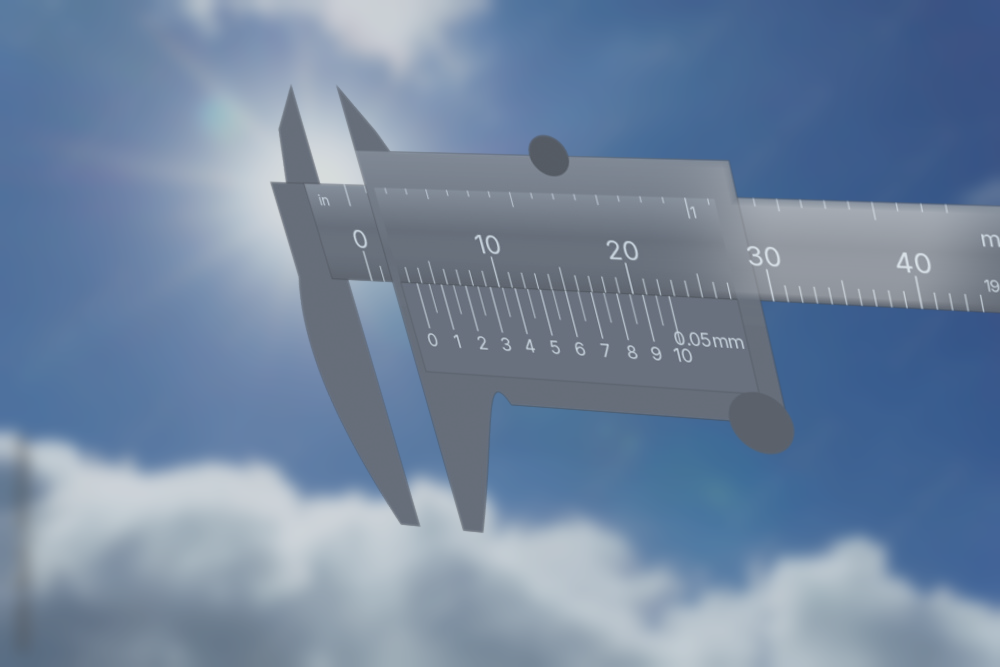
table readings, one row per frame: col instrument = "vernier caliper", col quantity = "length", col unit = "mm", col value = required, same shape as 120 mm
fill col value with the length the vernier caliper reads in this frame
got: 3.6 mm
